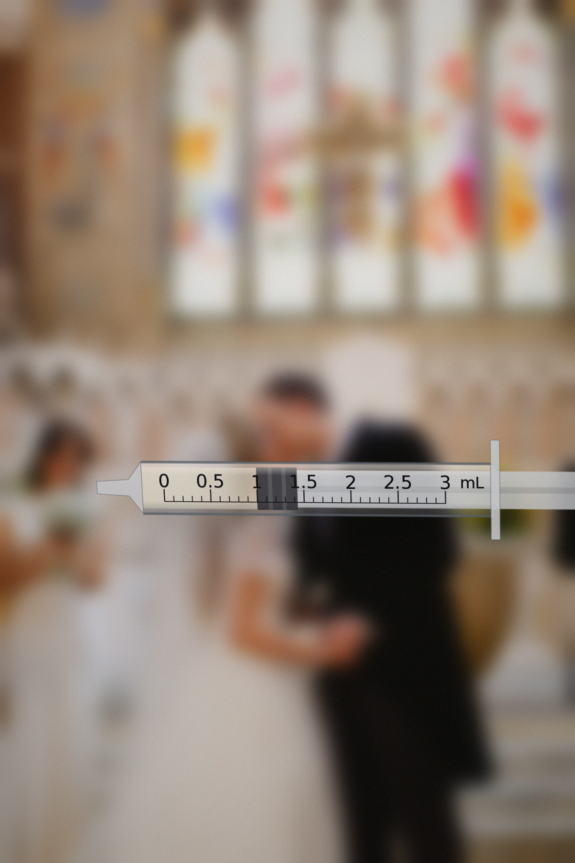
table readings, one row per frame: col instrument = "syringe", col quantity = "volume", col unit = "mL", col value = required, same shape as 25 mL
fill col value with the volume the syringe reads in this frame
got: 1 mL
